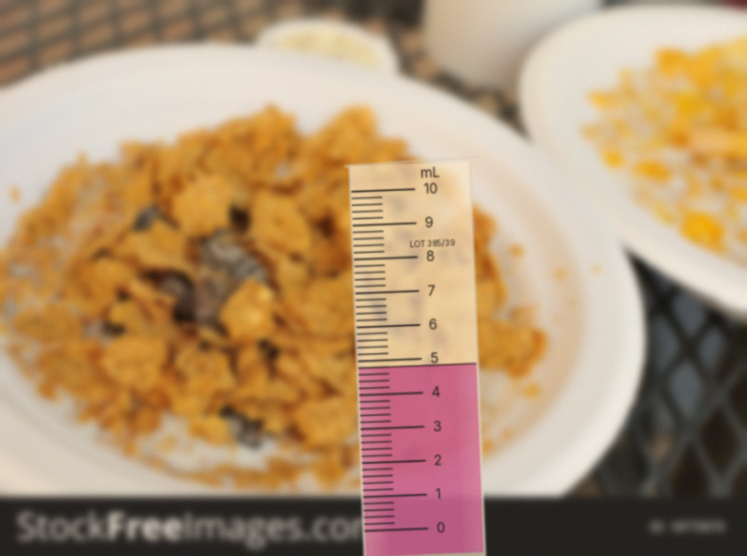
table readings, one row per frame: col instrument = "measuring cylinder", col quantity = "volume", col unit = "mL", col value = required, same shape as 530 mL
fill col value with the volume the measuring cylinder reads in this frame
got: 4.8 mL
